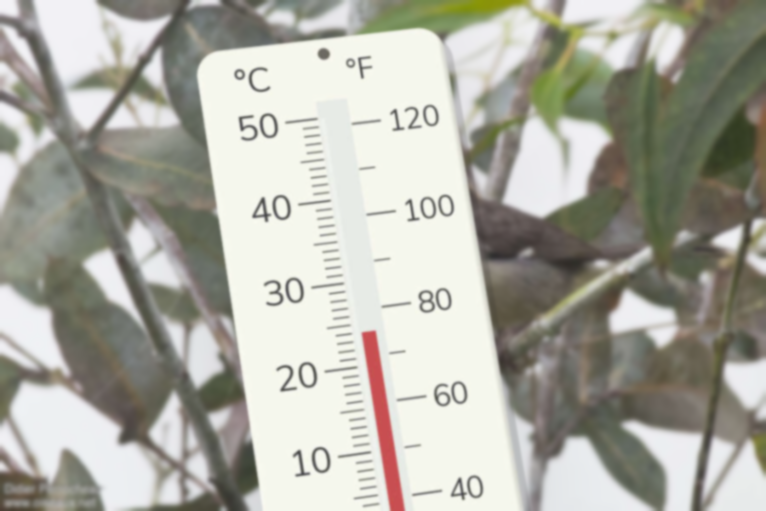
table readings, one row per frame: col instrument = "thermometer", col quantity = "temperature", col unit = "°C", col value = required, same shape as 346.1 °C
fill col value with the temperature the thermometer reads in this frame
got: 24 °C
